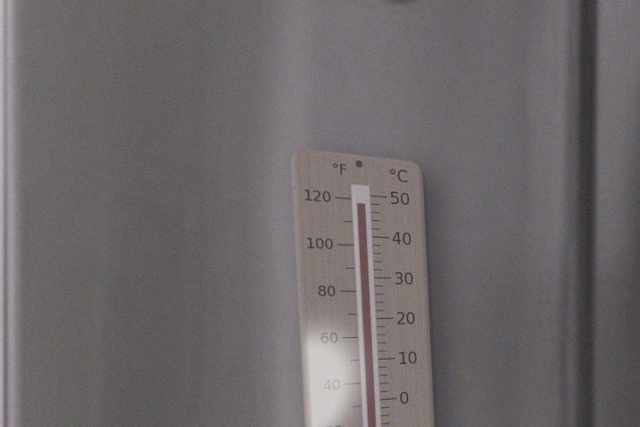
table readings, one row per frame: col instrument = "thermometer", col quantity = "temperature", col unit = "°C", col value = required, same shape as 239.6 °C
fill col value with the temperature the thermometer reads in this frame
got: 48 °C
